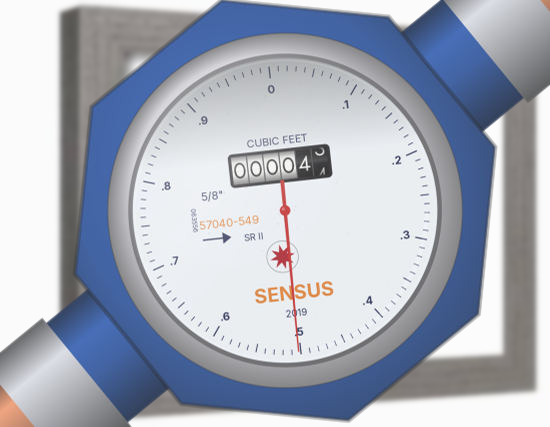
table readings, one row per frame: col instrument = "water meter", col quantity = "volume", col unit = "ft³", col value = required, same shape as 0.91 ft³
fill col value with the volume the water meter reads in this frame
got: 43.50 ft³
